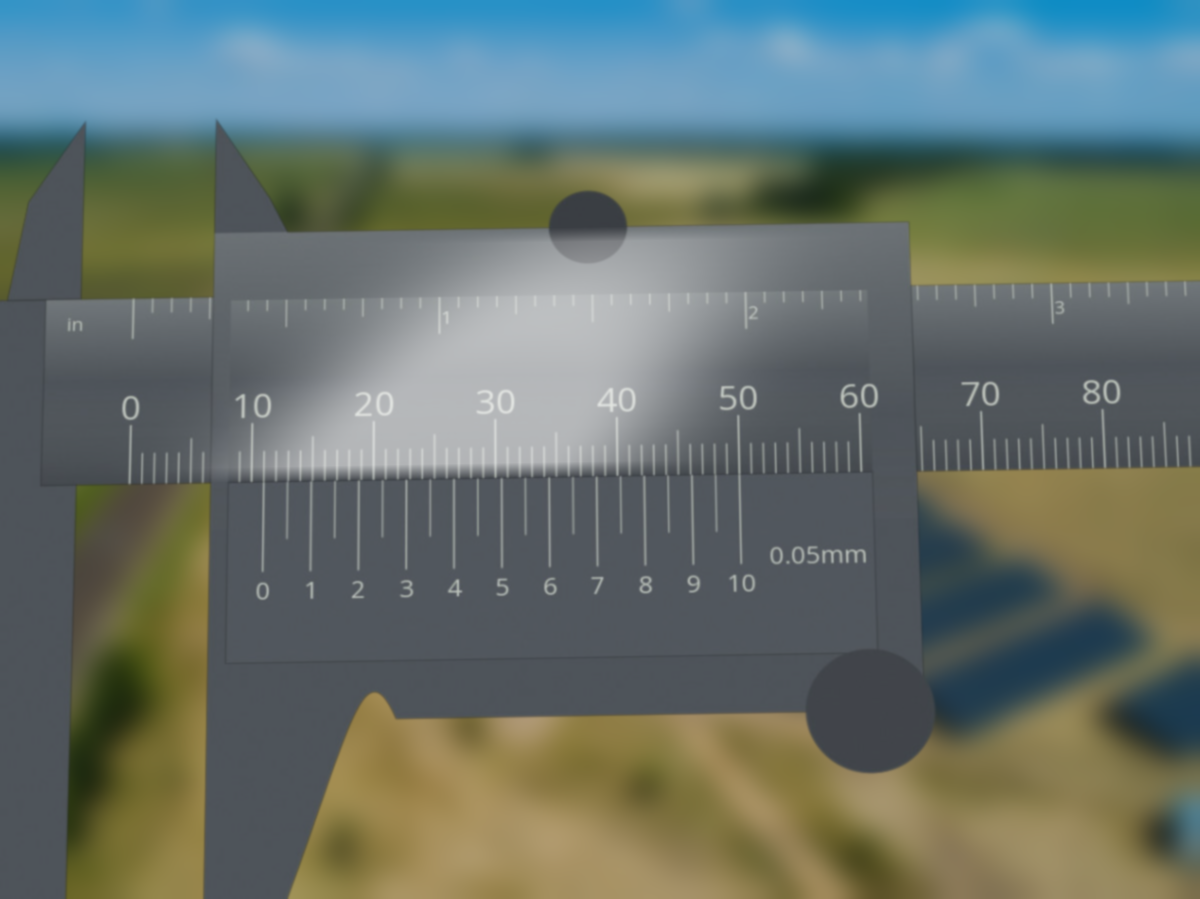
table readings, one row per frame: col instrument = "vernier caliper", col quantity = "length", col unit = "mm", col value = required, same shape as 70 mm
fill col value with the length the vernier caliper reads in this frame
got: 11.0 mm
